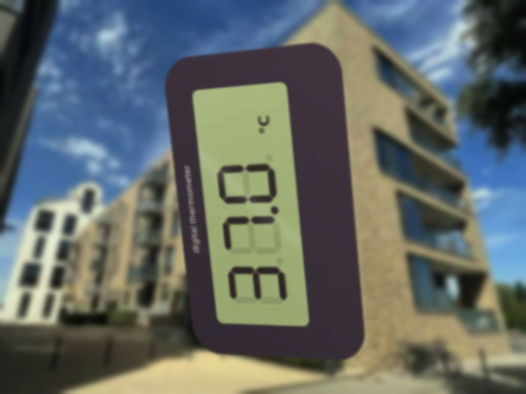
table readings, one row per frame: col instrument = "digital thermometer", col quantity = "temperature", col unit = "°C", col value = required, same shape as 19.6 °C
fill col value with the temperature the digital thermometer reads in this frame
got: 37.0 °C
